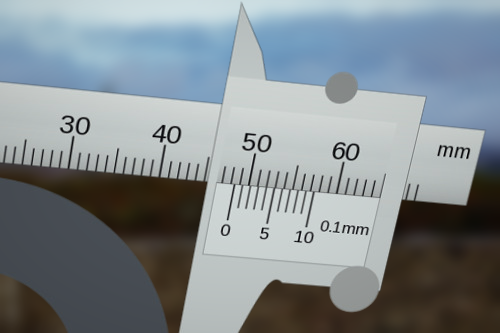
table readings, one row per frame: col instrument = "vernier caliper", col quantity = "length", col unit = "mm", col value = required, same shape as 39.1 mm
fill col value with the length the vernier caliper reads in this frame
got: 48.4 mm
